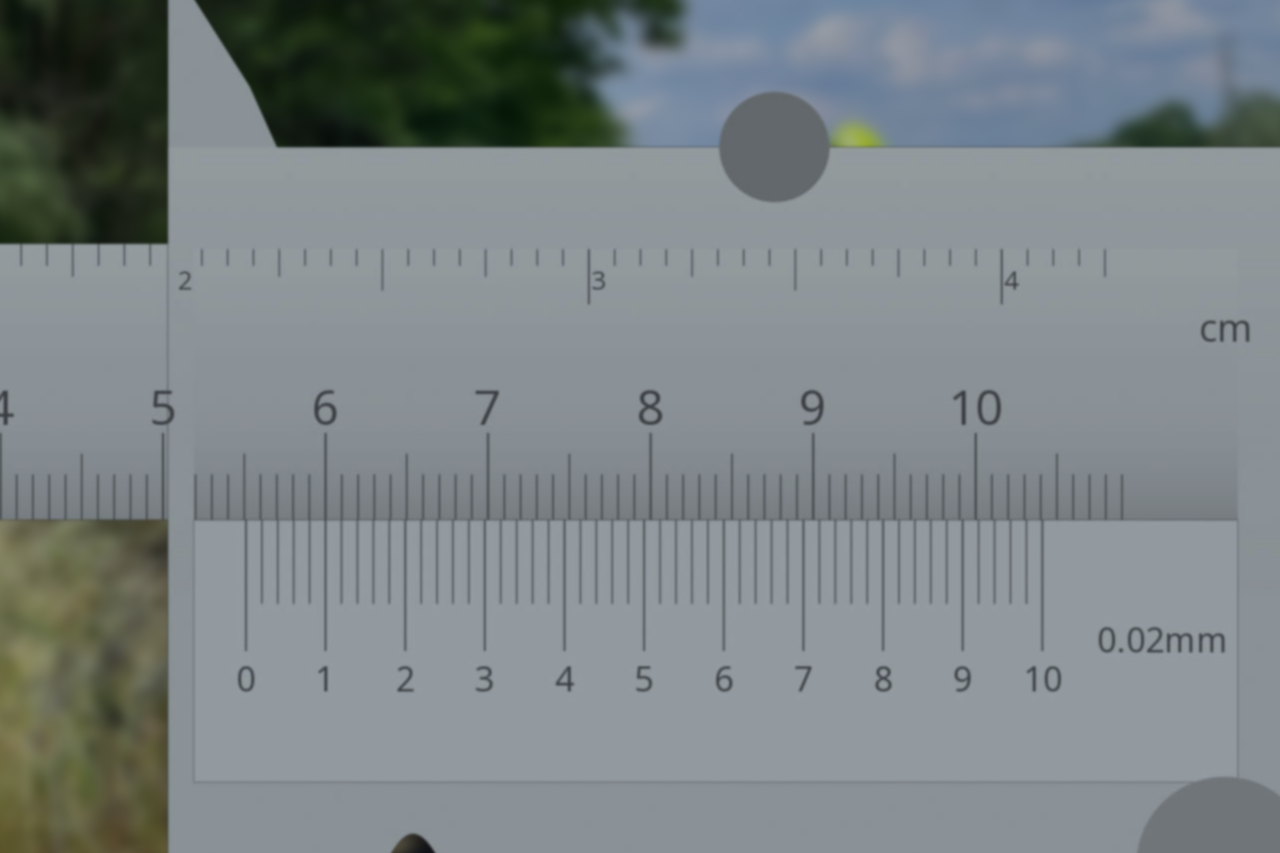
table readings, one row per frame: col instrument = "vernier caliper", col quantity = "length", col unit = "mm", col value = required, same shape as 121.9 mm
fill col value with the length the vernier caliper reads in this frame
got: 55.1 mm
